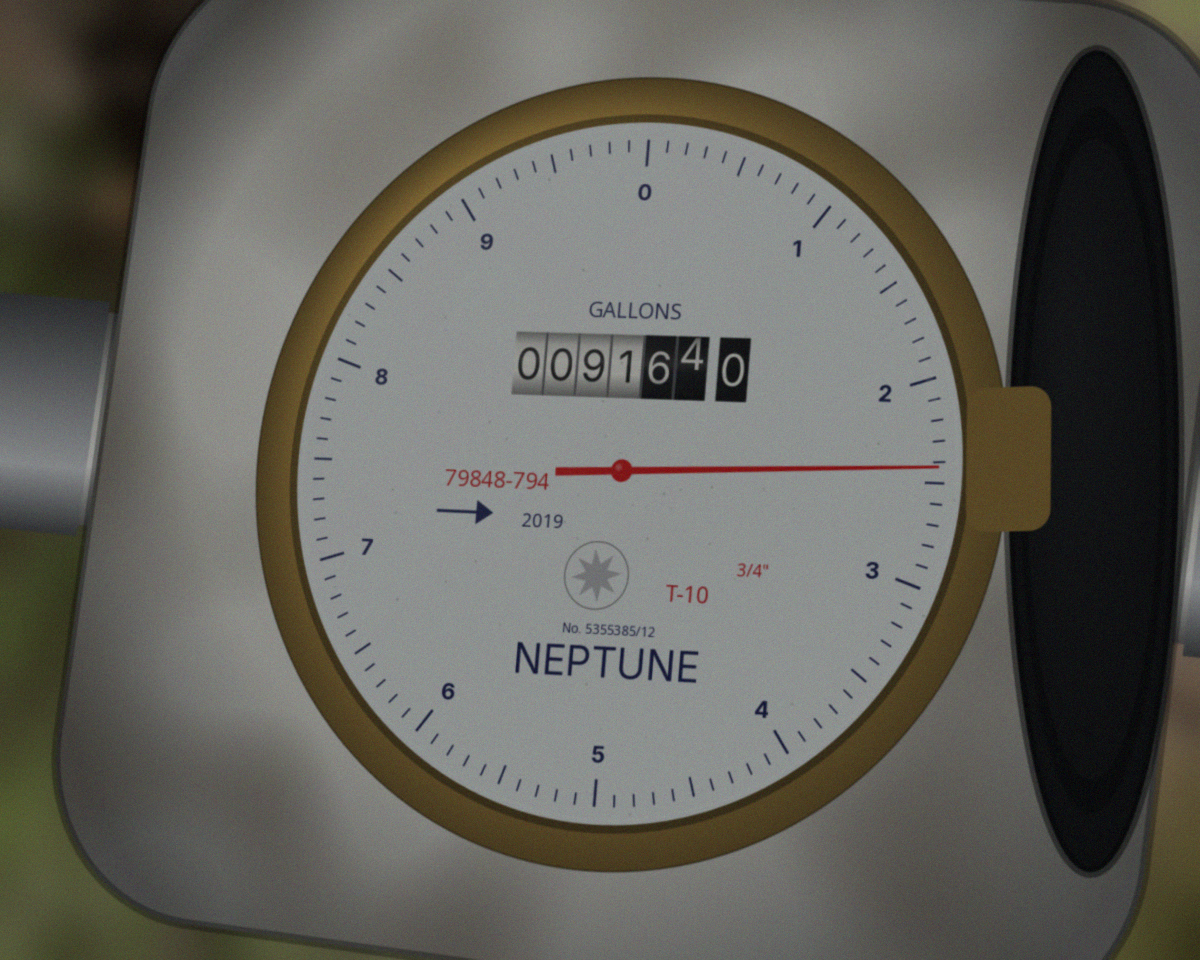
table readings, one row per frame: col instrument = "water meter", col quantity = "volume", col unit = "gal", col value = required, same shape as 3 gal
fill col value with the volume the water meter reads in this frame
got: 91642.4 gal
